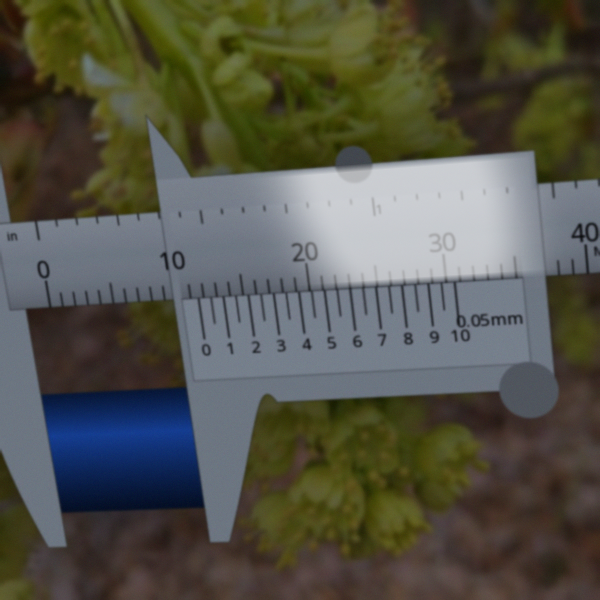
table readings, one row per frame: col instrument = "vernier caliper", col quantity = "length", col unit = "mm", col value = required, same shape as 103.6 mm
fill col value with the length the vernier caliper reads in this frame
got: 11.6 mm
